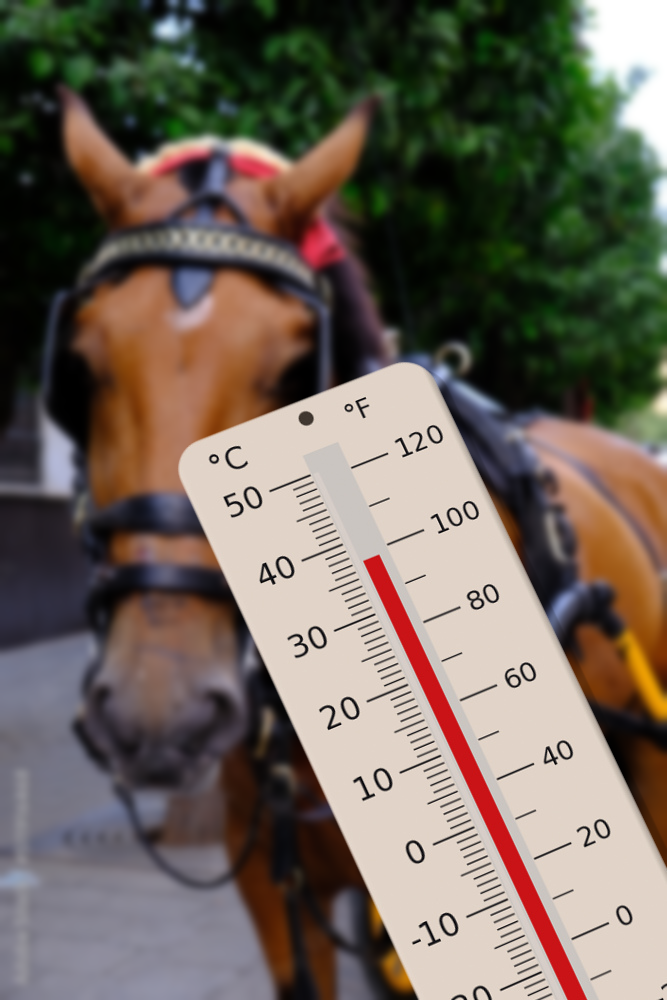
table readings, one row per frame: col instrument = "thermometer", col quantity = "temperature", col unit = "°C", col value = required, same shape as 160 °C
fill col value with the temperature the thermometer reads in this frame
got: 37 °C
